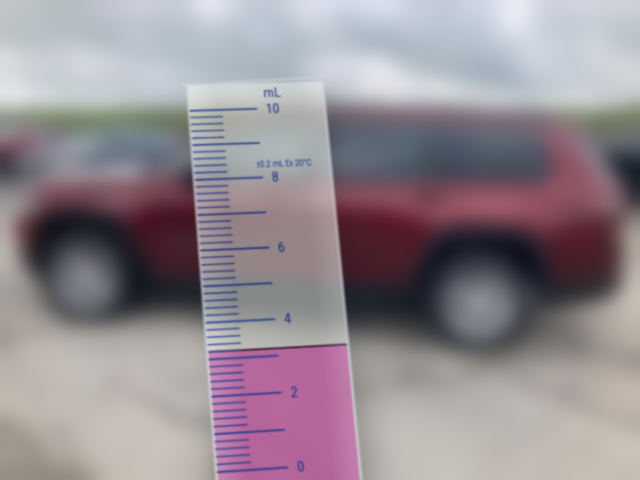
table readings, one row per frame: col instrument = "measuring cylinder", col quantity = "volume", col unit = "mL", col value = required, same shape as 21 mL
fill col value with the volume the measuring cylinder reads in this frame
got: 3.2 mL
